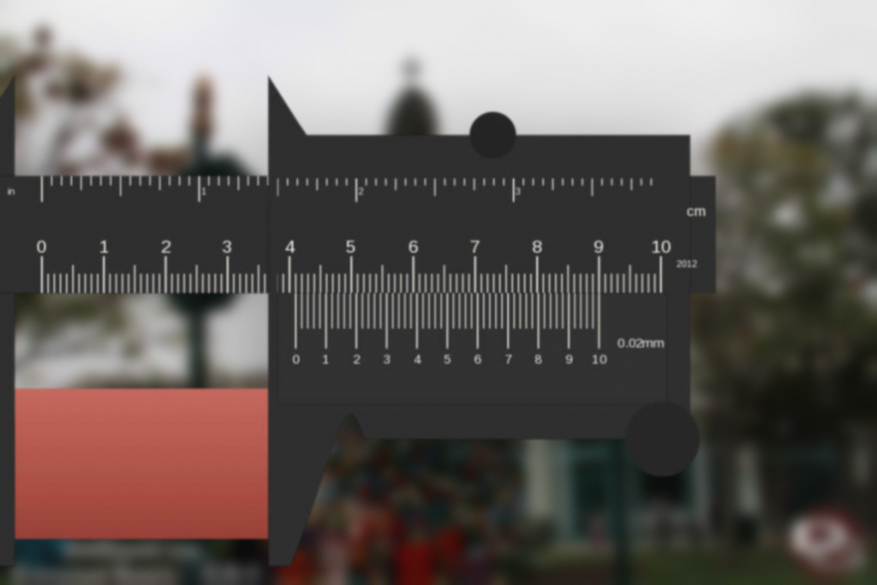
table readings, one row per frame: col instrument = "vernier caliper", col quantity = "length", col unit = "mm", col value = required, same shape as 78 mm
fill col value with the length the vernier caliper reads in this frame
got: 41.0 mm
